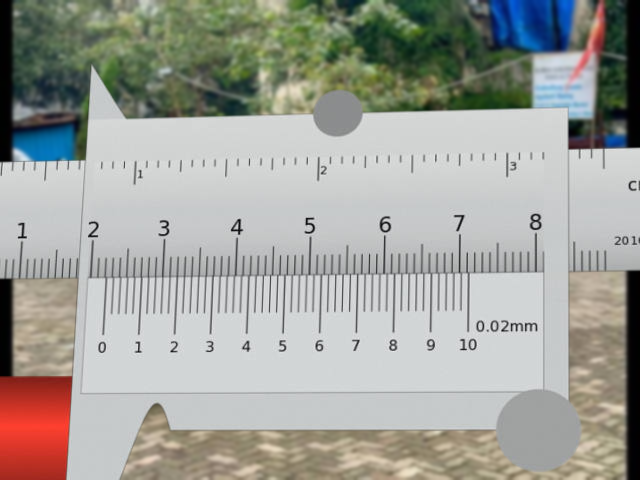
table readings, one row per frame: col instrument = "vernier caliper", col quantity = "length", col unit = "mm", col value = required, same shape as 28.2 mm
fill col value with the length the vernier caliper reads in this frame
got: 22.2 mm
